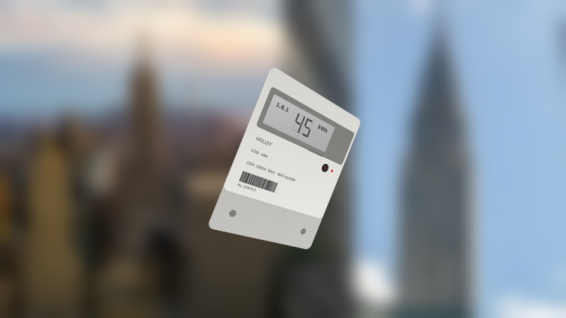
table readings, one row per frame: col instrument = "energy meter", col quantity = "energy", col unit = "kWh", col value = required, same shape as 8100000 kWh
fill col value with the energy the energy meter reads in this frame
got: 45 kWh
